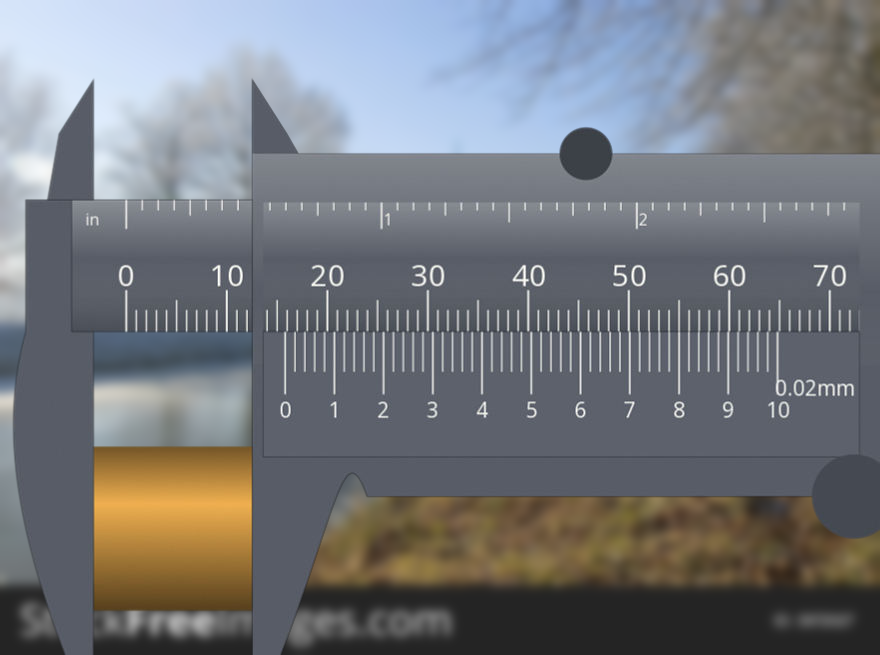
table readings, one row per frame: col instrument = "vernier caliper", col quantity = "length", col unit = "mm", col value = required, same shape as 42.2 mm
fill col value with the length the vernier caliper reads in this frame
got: 15.8 mm
